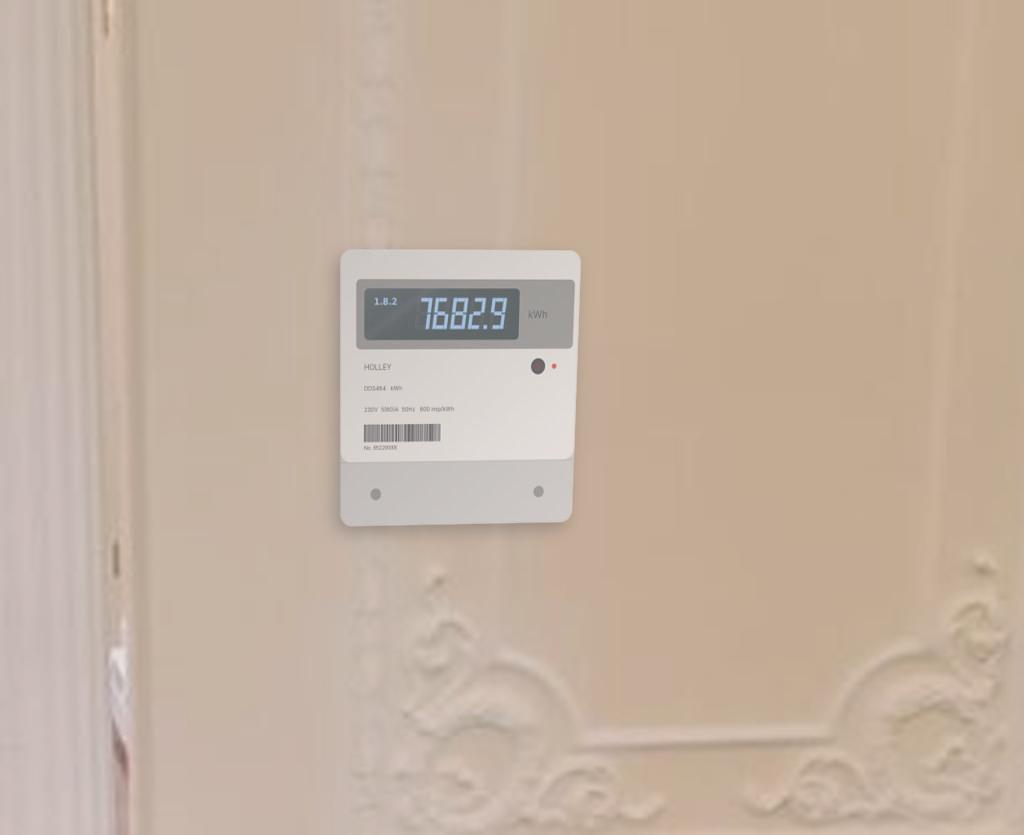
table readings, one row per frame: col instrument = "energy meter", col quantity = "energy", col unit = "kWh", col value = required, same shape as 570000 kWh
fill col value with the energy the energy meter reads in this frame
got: 7682.9 kWh
